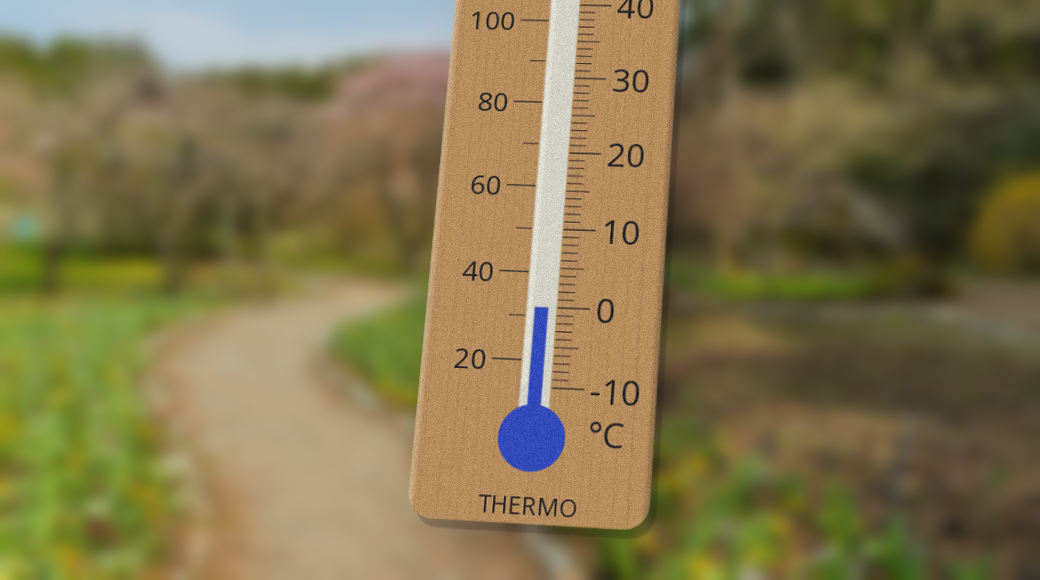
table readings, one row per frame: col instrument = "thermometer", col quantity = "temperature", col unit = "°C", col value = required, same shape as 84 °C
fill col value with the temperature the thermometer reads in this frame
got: 0 °C
